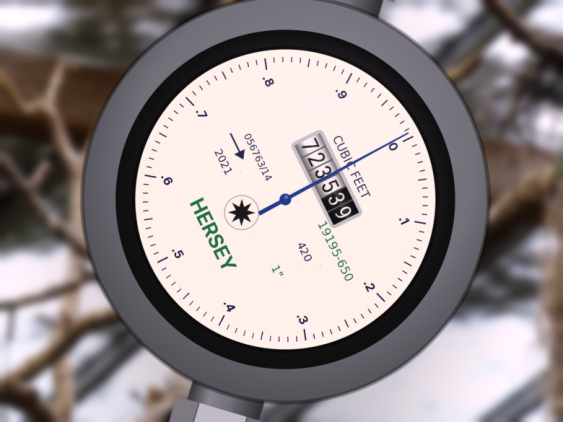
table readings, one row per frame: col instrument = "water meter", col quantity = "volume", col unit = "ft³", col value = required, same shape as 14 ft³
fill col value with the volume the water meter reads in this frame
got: 723538.99 ft³
